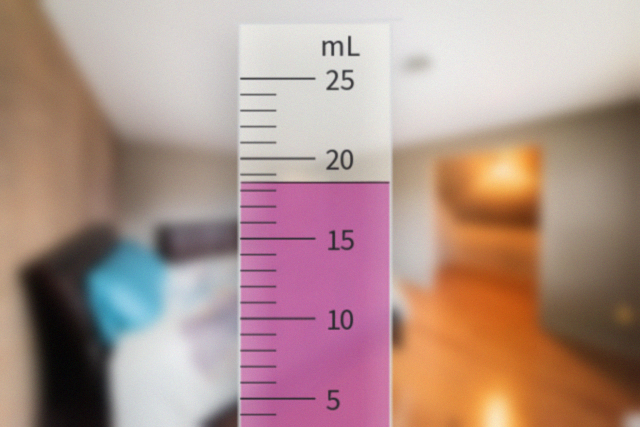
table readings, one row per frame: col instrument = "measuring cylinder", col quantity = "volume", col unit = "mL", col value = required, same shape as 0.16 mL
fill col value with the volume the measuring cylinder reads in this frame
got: 18.5 mL
